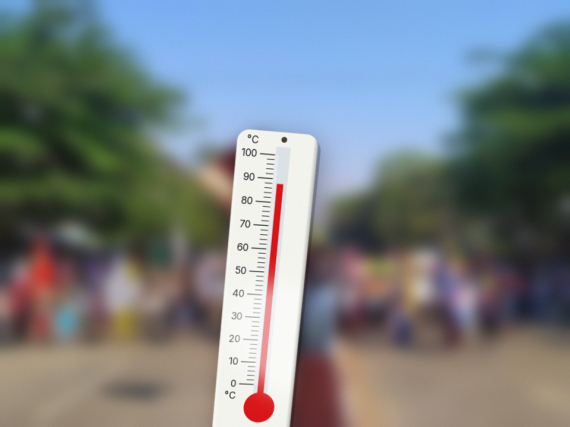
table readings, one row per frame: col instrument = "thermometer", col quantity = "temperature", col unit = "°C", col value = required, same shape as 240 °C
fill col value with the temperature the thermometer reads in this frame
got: 88 °C
